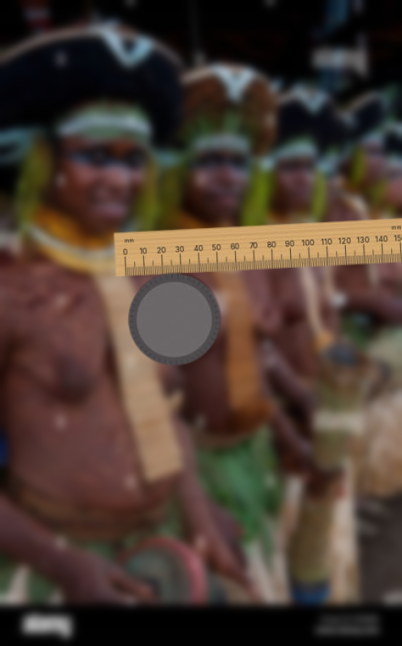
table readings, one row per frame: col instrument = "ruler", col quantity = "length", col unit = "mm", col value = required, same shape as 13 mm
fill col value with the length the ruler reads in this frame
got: 50 mm
